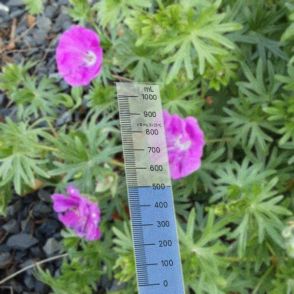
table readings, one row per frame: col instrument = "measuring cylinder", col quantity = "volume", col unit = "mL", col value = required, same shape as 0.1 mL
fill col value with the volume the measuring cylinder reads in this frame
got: 500 mL
